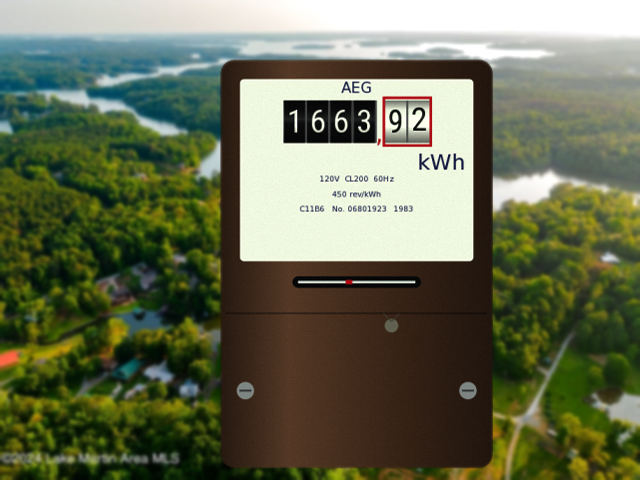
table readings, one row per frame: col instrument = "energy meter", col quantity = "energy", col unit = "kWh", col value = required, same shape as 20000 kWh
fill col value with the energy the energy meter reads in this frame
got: 1663.92 kWh
